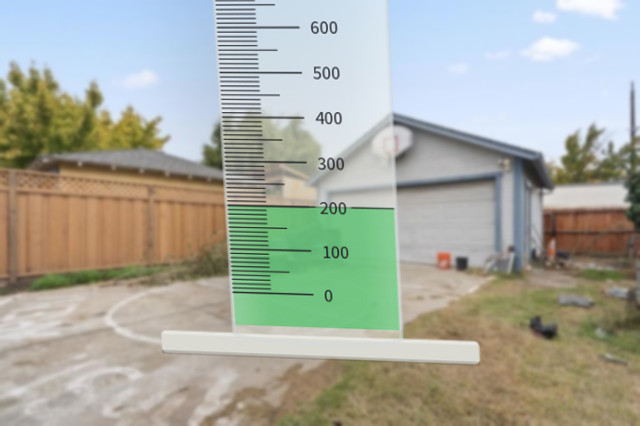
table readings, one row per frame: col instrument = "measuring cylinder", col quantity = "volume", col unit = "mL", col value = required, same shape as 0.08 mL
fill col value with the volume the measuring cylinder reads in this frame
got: 200 mL
